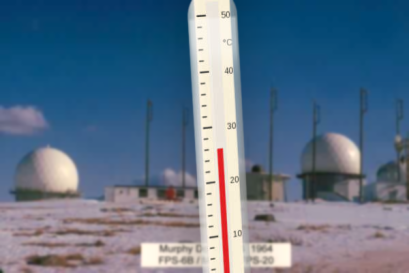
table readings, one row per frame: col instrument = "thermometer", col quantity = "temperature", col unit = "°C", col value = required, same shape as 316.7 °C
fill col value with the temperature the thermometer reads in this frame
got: 26 °C
